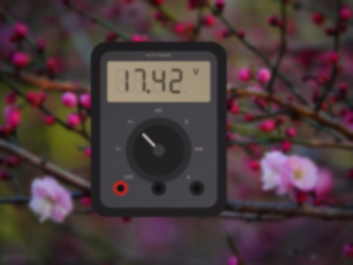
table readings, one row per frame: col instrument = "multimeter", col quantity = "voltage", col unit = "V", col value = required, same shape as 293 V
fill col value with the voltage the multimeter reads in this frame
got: 17.42 V
